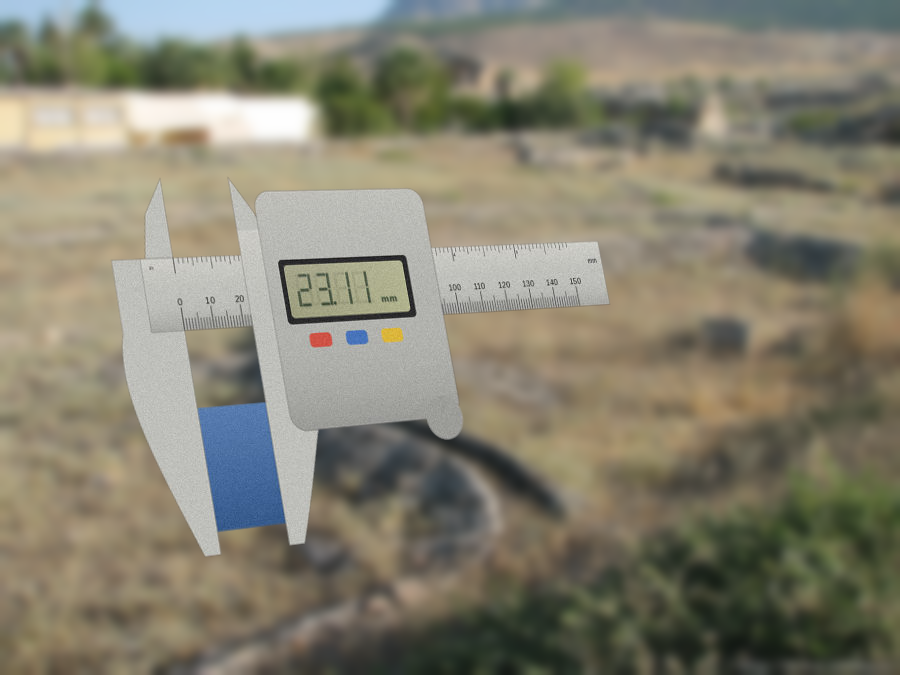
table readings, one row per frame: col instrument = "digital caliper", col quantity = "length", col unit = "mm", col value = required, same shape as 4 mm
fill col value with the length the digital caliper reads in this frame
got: 23.11 mm
